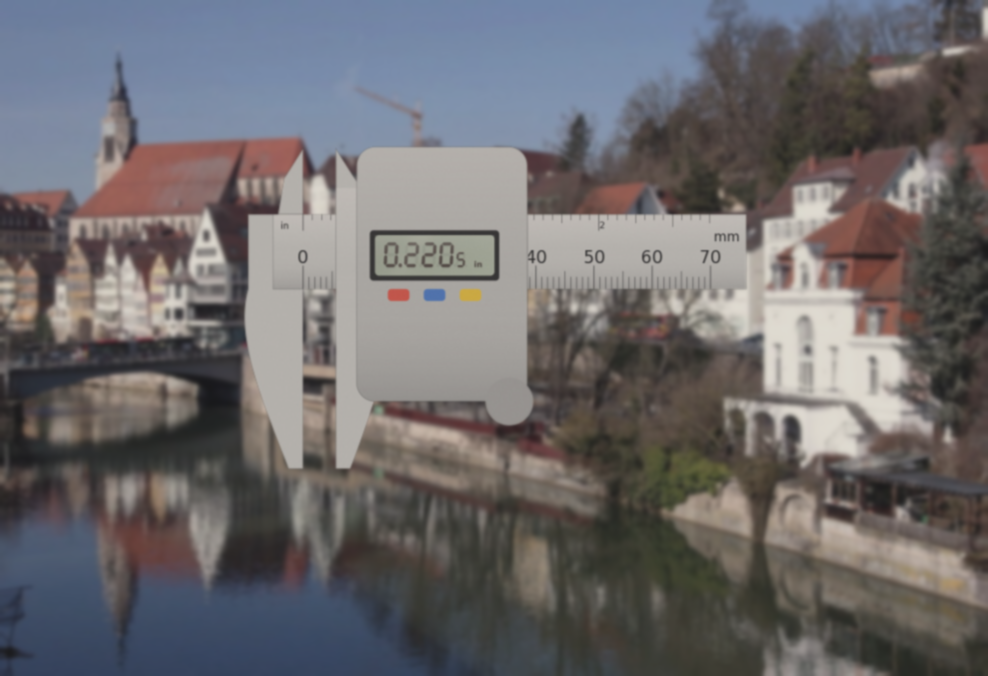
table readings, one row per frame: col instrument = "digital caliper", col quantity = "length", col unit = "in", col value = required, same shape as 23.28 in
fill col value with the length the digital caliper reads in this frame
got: 0.2205 in
